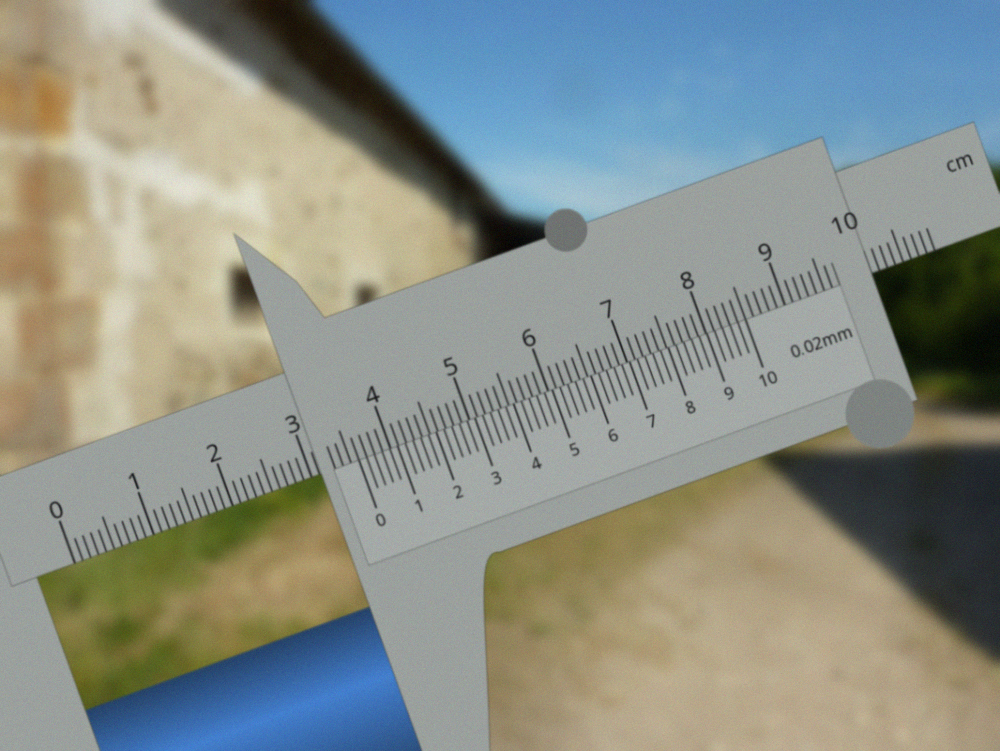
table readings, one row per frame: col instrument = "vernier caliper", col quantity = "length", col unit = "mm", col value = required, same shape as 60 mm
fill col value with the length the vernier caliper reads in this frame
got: 36.0 mm
